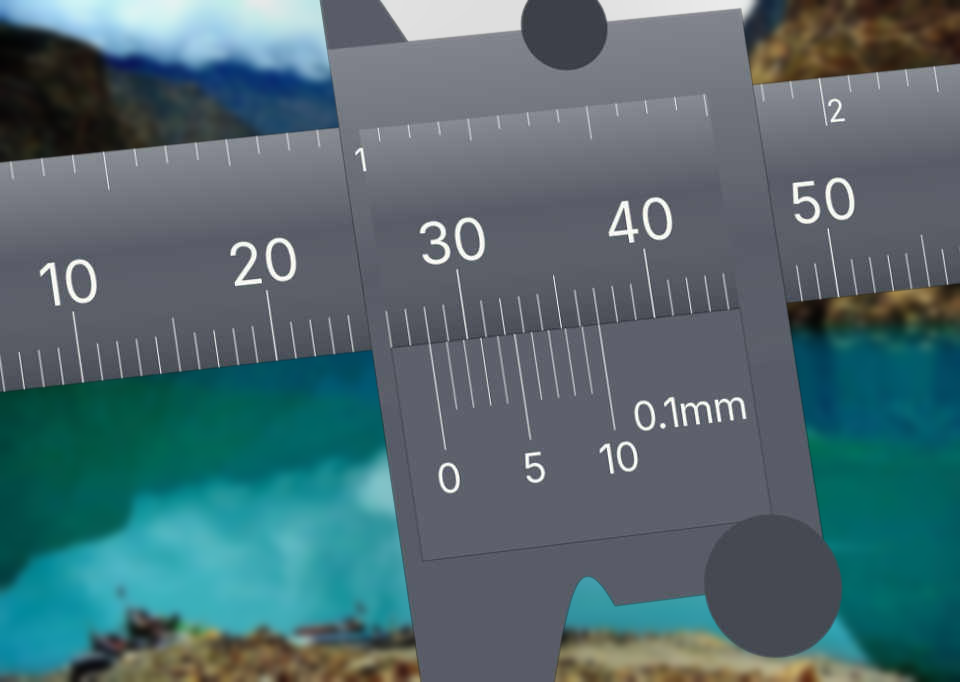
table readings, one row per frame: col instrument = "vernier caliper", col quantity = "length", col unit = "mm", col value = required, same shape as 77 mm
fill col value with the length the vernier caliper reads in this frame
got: 28.0 mm
